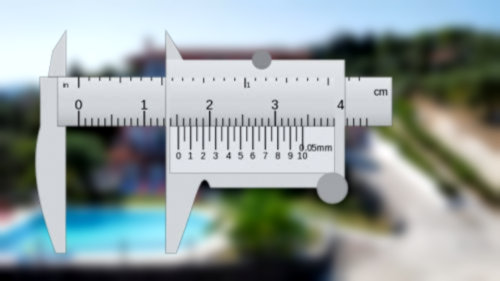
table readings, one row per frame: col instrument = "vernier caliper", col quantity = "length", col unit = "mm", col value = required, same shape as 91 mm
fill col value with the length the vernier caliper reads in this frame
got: 15.2 mm
